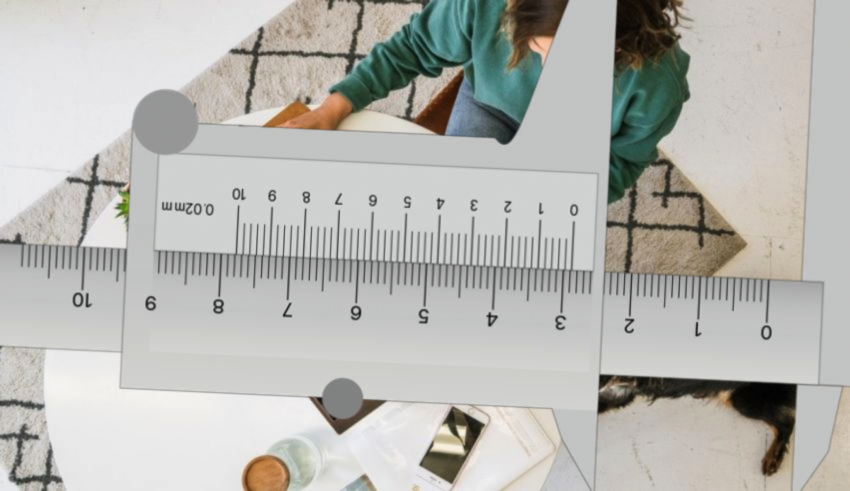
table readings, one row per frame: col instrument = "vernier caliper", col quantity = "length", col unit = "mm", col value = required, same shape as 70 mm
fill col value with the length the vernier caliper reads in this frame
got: 28.8 mm
